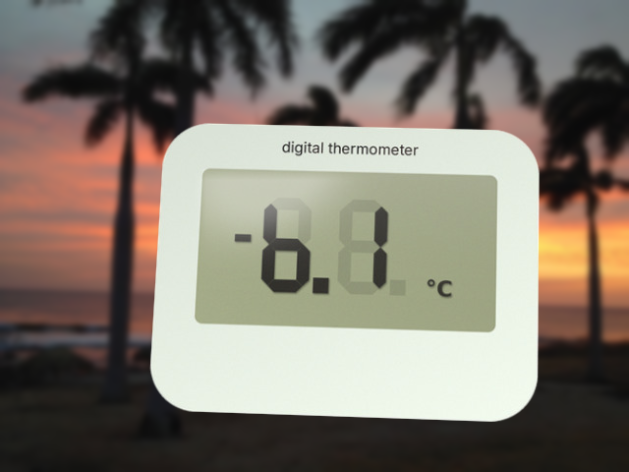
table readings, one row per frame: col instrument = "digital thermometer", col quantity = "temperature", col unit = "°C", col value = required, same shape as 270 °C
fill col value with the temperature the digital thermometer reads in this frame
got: -6.1 °C
